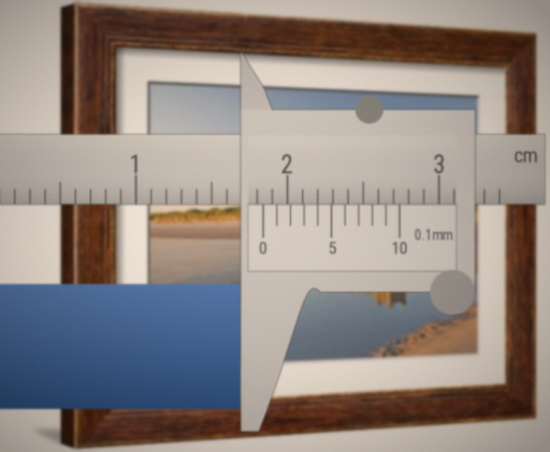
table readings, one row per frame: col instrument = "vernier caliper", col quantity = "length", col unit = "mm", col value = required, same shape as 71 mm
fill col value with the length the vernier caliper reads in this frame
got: 18.4 mm
